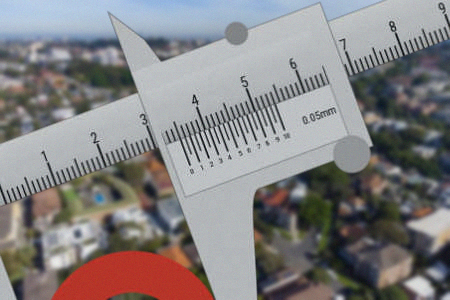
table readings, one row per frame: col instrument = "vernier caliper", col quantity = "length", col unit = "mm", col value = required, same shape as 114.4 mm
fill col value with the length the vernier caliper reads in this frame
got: 35.0 mm
